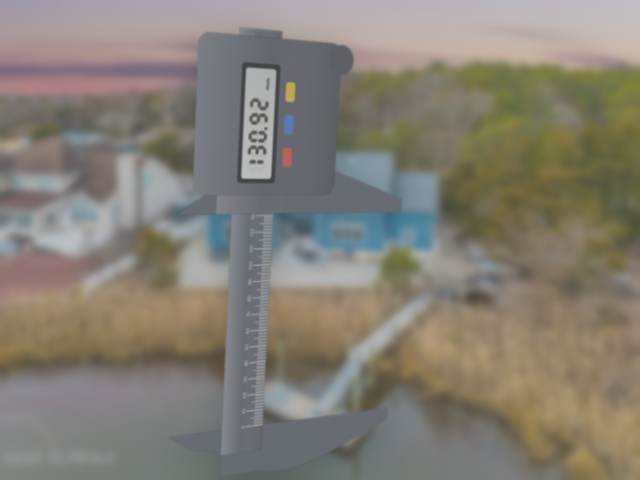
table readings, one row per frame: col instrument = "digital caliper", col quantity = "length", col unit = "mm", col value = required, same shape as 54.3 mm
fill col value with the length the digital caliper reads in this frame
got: 130.92 mm
